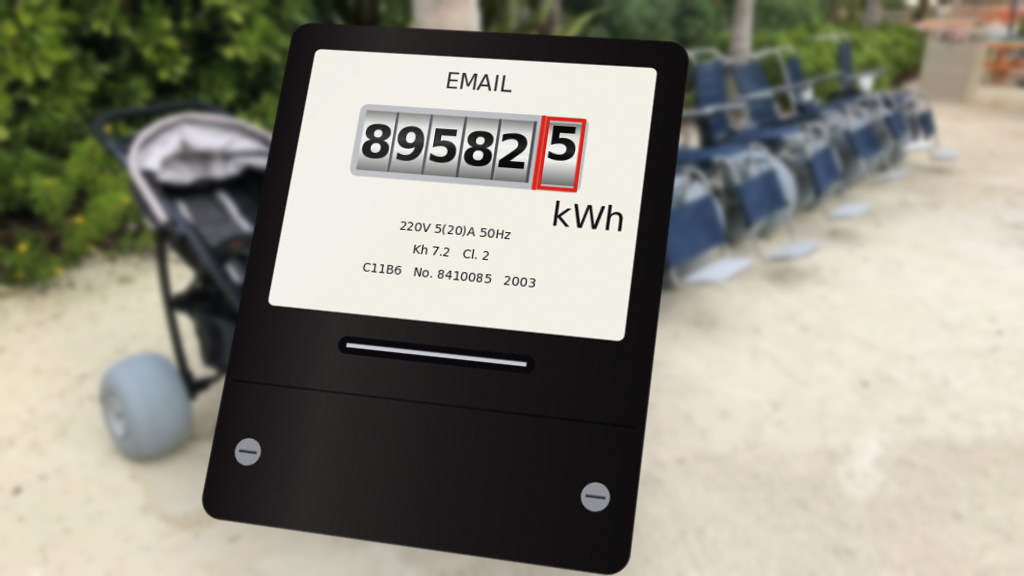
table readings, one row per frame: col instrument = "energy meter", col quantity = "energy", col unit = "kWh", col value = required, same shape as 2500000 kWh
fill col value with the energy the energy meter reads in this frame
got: 89582.5 kWh
